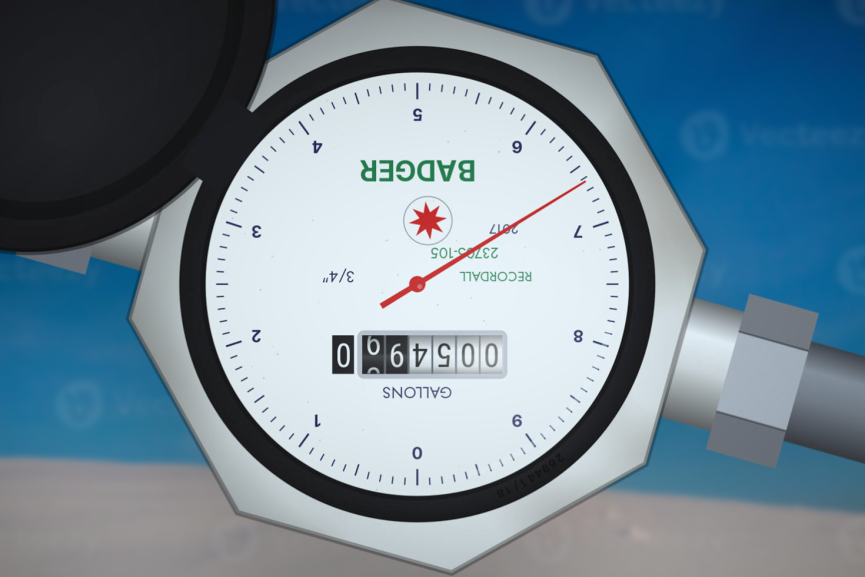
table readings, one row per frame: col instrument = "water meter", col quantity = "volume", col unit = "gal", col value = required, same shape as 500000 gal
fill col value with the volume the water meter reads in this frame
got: 54986.6 gal
